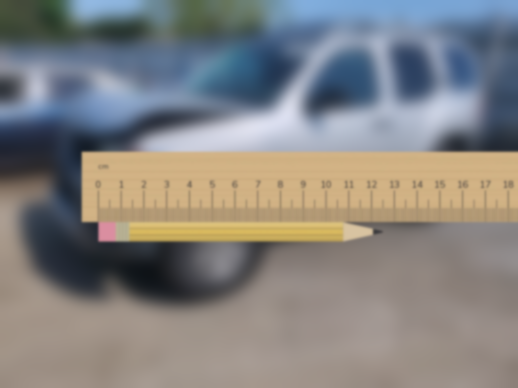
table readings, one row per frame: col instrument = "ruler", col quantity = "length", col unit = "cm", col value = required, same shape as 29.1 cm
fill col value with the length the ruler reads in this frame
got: 12.5 cm
